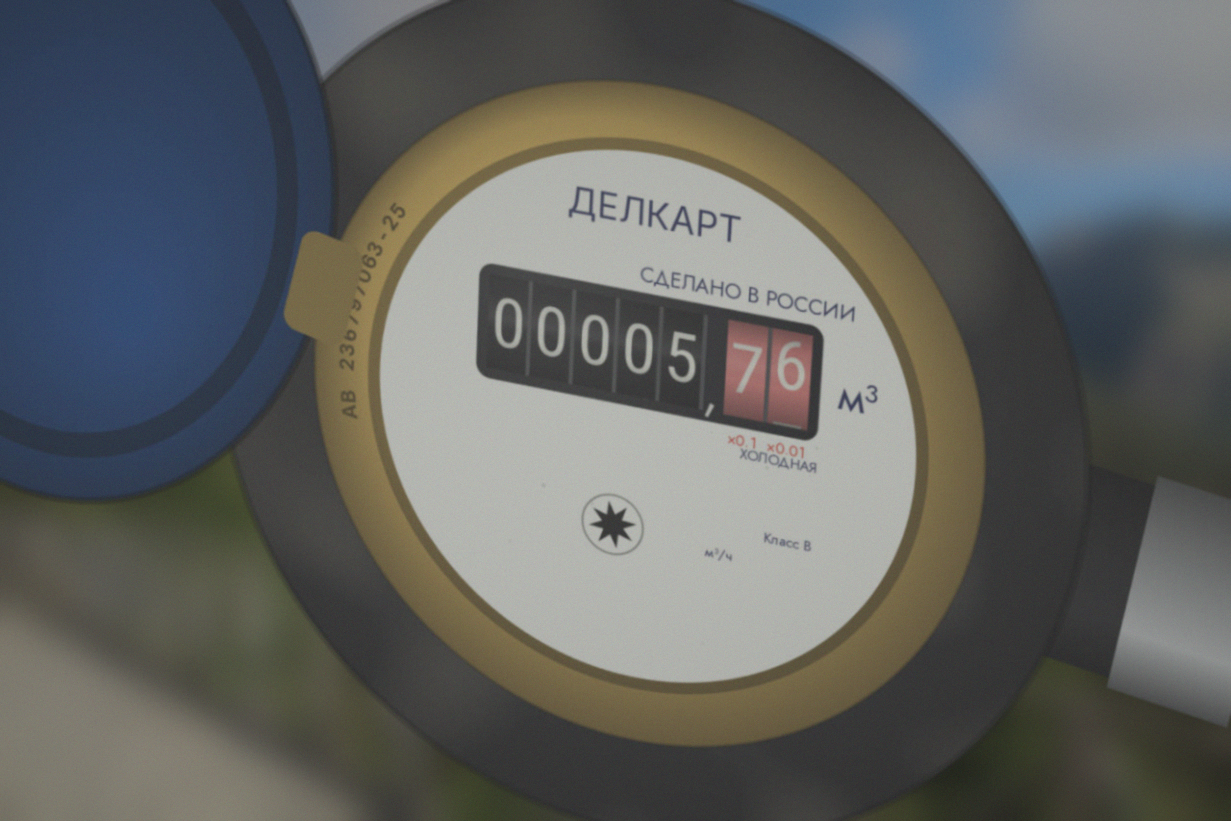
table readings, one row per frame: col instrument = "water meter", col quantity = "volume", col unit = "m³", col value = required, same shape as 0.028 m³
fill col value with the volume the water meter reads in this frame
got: 5.76 m³
